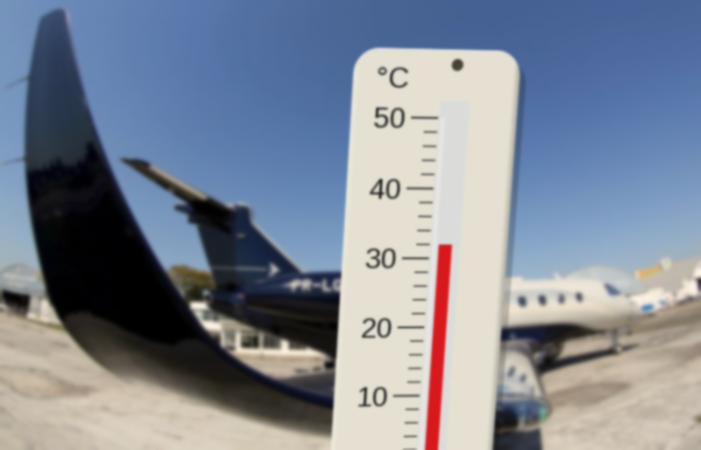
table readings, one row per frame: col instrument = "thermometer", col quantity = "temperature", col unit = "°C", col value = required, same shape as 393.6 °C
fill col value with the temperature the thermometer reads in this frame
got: 32 °C
